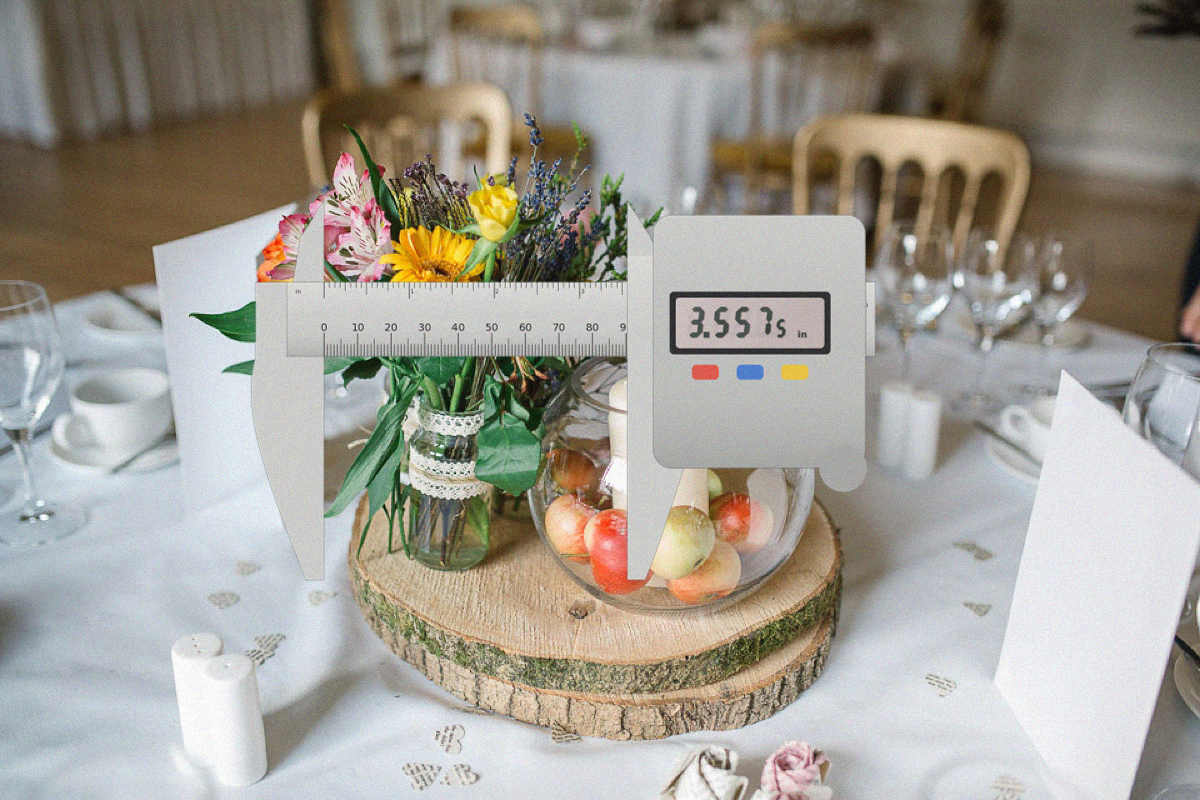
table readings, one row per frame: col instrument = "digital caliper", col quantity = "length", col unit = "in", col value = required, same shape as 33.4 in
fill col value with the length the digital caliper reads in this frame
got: 3.5575 in
